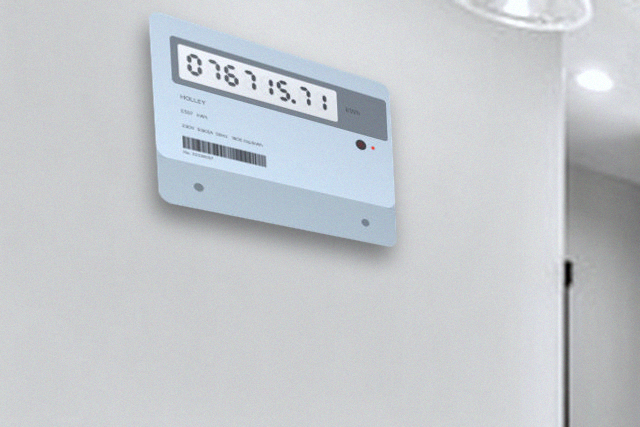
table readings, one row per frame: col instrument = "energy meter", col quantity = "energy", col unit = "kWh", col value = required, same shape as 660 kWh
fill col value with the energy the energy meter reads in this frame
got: 76715.71 kWh
